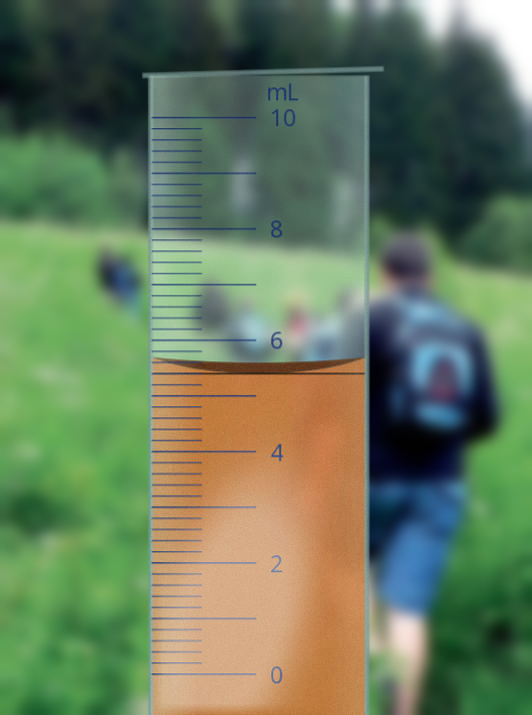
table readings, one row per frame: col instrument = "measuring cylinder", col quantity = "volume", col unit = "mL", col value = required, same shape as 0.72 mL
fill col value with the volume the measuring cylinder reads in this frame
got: 5.4 mL
